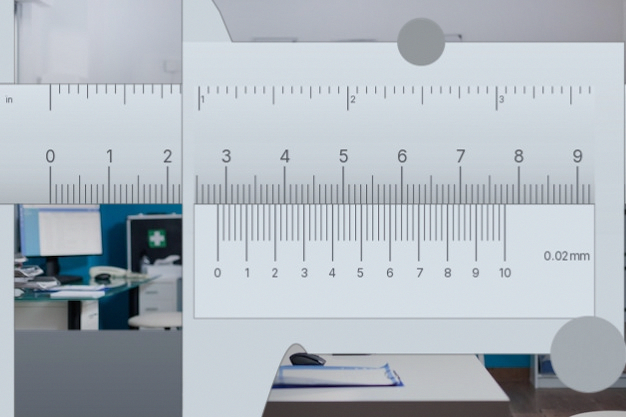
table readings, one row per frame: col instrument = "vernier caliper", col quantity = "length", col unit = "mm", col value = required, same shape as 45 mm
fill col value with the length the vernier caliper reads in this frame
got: 28.6 mm
